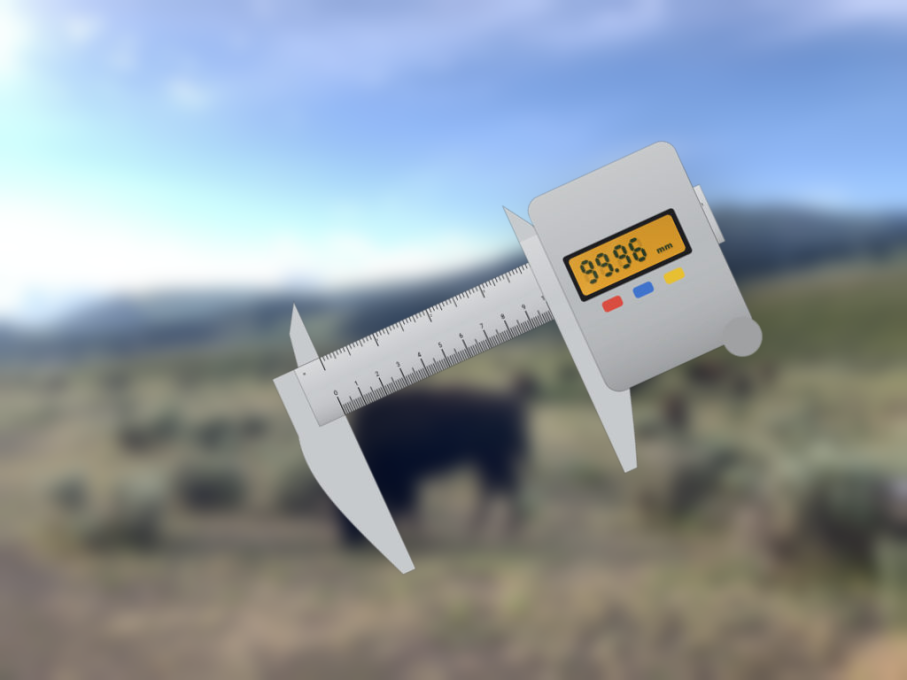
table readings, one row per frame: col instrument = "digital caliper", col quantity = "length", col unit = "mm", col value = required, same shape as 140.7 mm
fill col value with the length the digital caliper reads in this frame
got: 99.96 mm
